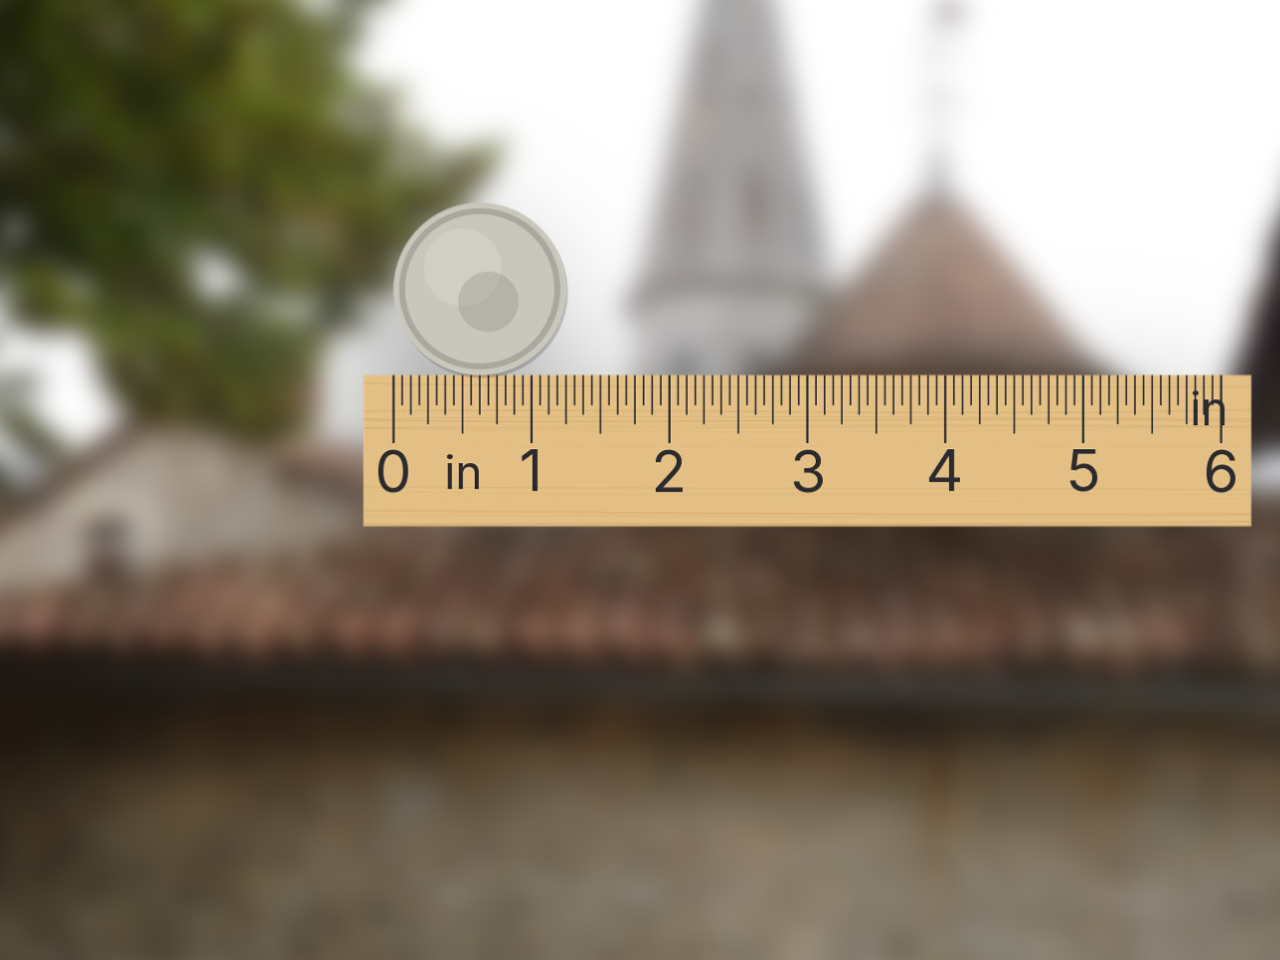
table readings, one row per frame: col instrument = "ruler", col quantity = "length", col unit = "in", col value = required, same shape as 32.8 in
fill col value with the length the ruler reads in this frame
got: 1.25 in
